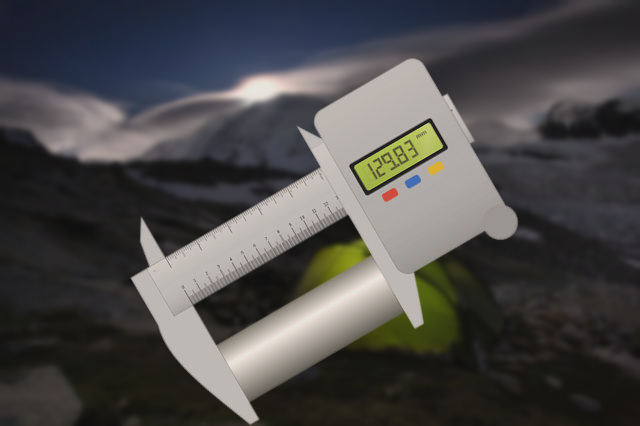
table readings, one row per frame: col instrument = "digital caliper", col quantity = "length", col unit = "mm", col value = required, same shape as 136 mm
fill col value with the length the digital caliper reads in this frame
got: 129.83 mm
